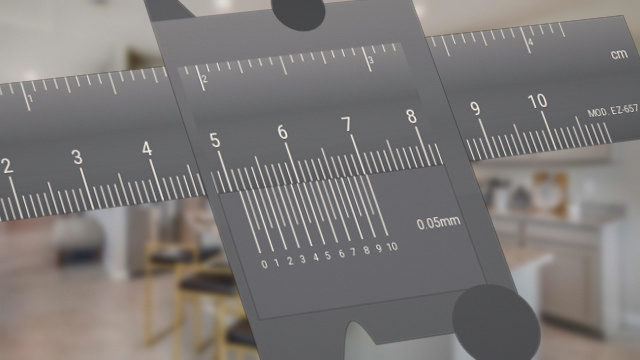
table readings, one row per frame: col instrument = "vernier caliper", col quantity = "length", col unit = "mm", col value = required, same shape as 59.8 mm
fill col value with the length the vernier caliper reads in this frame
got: 51.2 mm
